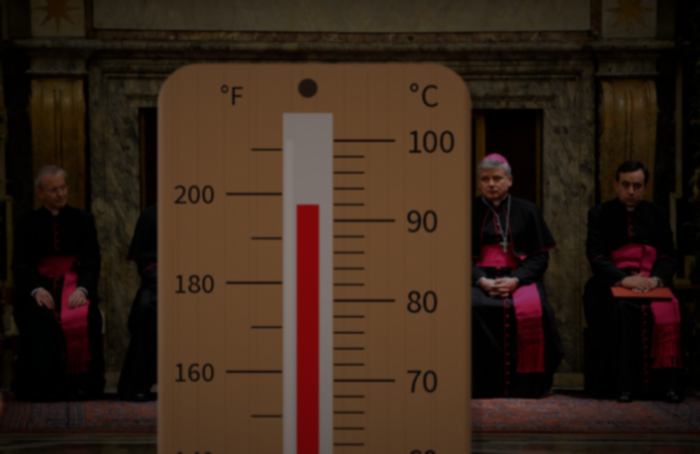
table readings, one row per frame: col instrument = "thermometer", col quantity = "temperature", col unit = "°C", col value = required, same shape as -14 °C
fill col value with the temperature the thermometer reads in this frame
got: 92 °C
